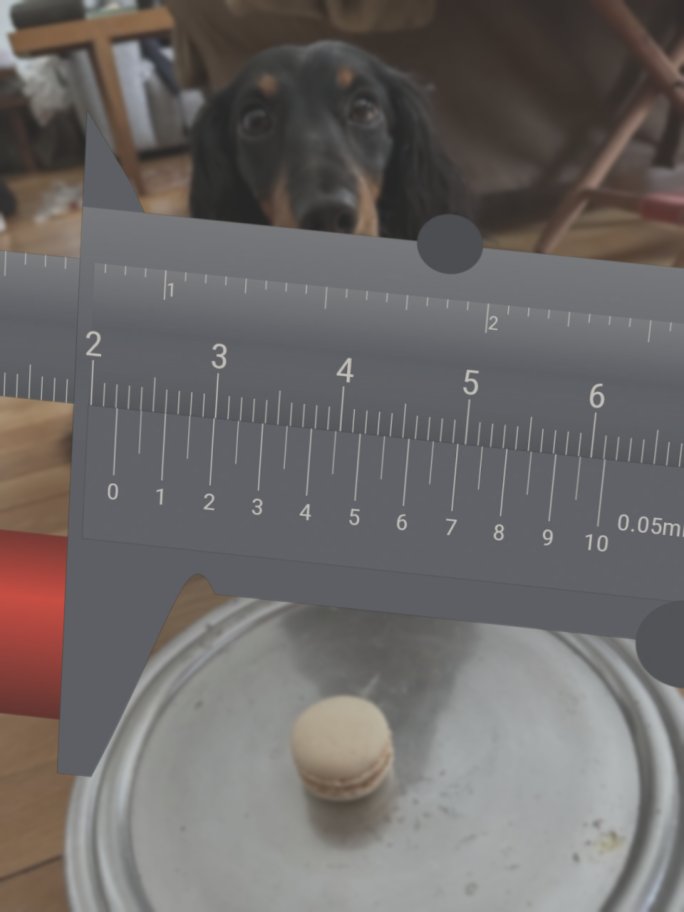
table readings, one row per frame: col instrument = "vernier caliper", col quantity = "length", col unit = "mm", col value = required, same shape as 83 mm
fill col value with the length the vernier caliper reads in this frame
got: 22.1 mm
